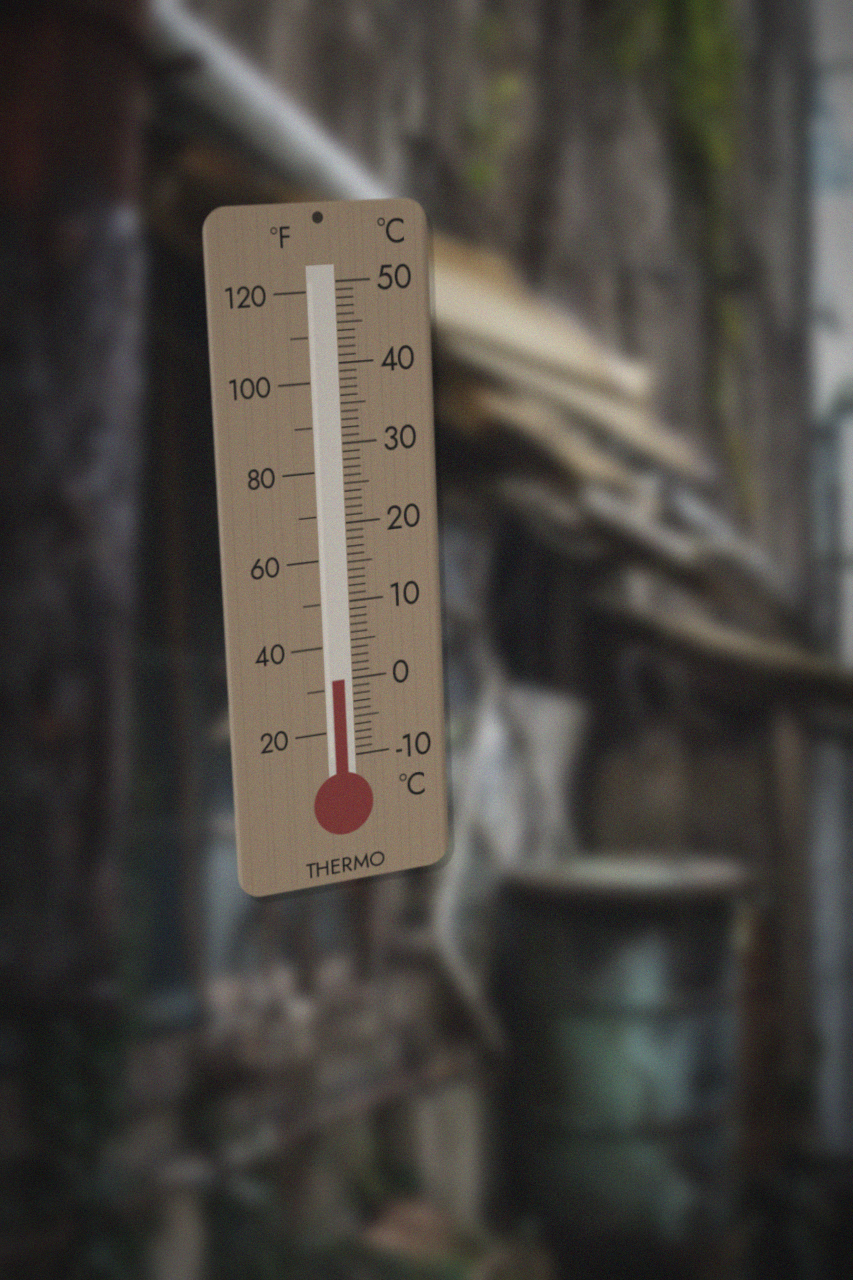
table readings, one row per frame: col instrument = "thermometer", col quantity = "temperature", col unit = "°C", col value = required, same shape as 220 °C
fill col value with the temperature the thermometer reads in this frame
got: 0 °C
